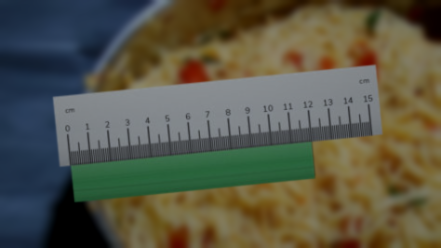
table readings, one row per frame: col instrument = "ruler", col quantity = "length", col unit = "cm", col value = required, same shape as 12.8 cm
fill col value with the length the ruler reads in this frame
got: 12 cm
